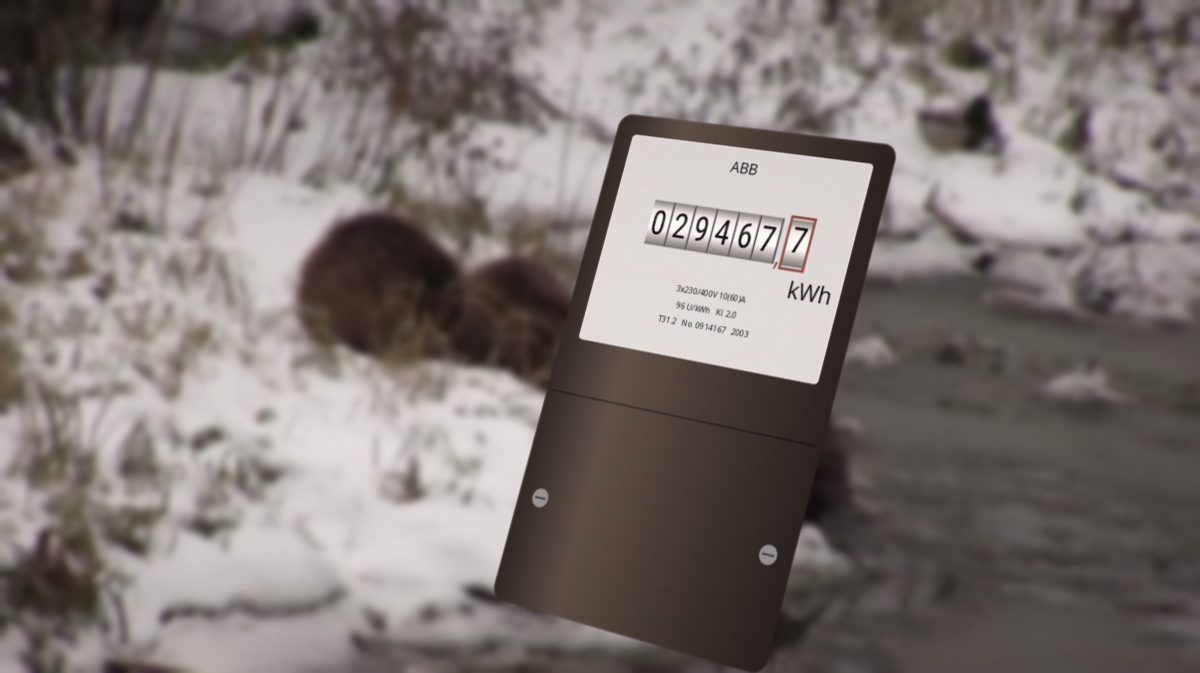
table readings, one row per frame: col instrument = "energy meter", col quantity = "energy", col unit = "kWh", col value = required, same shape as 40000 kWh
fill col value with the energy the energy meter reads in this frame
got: 29467.7 kWh
